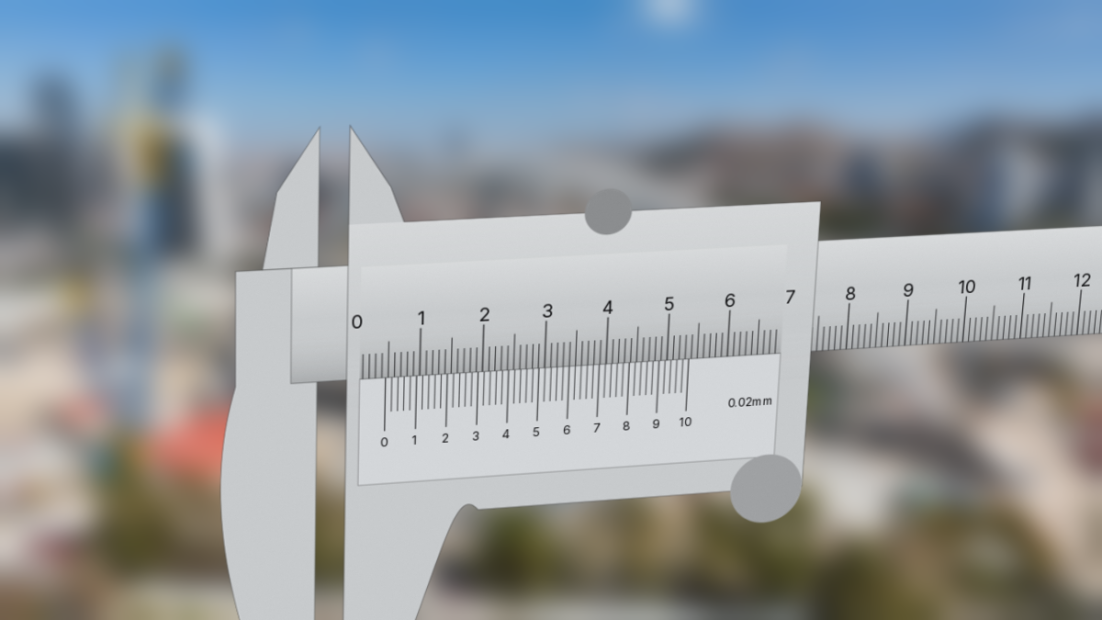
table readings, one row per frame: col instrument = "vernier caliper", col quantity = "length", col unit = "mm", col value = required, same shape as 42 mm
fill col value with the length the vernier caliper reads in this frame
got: 4.6 mm
